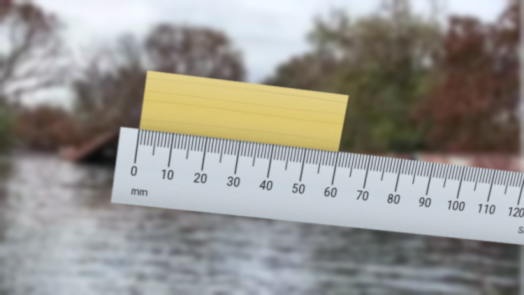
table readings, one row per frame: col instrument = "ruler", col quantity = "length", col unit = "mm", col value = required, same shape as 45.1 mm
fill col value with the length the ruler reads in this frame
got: 60 mm
